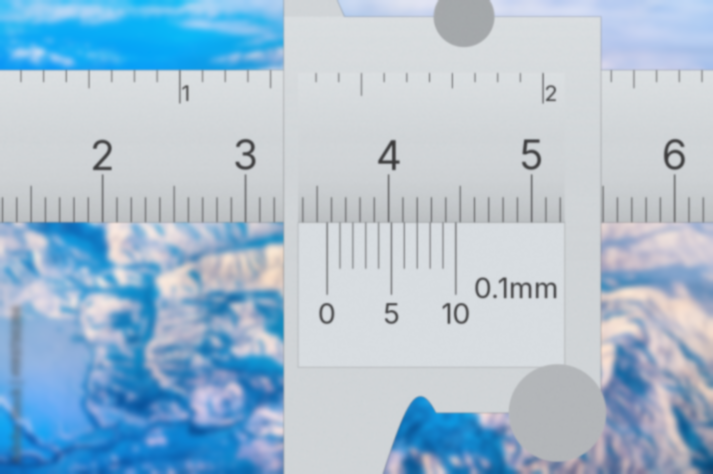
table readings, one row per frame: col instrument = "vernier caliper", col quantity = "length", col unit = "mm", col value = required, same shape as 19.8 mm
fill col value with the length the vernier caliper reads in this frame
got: 35.7 mm
